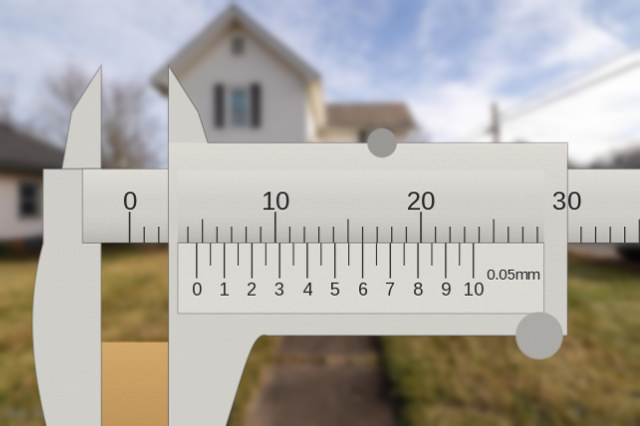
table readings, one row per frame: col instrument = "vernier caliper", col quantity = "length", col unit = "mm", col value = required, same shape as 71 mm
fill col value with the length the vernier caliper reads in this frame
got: 4.6 mm
